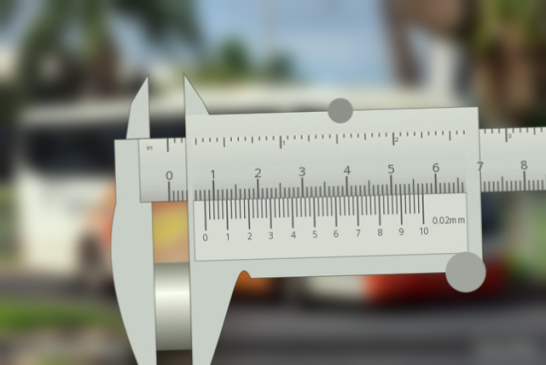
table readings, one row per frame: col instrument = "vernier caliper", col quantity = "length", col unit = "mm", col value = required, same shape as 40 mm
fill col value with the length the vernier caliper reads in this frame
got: 8.0 mm
